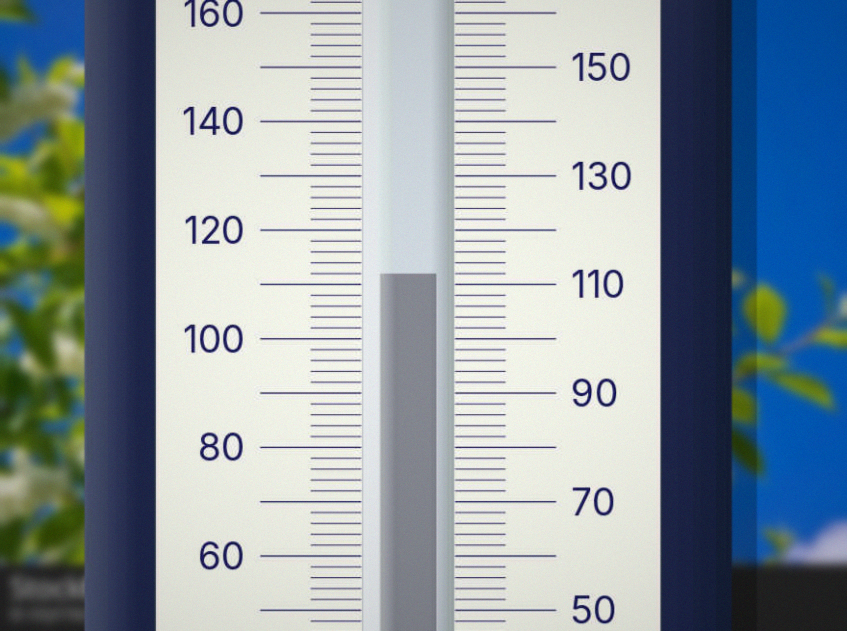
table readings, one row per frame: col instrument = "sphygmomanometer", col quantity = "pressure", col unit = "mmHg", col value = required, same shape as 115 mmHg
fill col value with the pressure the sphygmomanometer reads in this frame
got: 112 mmHg
